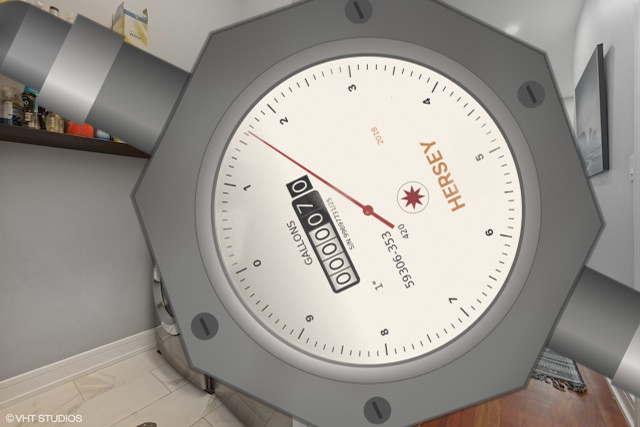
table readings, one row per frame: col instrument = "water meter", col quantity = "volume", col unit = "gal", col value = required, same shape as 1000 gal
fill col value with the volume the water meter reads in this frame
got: 71.6 gal
